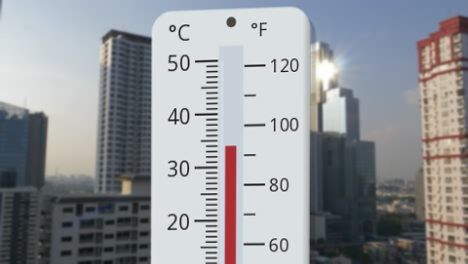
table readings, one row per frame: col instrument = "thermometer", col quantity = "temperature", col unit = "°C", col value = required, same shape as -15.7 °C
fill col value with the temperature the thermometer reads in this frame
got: 34 °C
